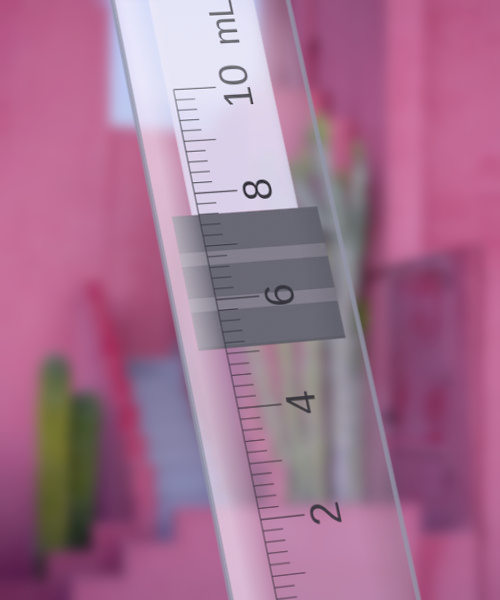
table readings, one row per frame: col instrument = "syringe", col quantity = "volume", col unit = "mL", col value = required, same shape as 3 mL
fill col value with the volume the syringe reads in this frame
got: 5.1 mL
